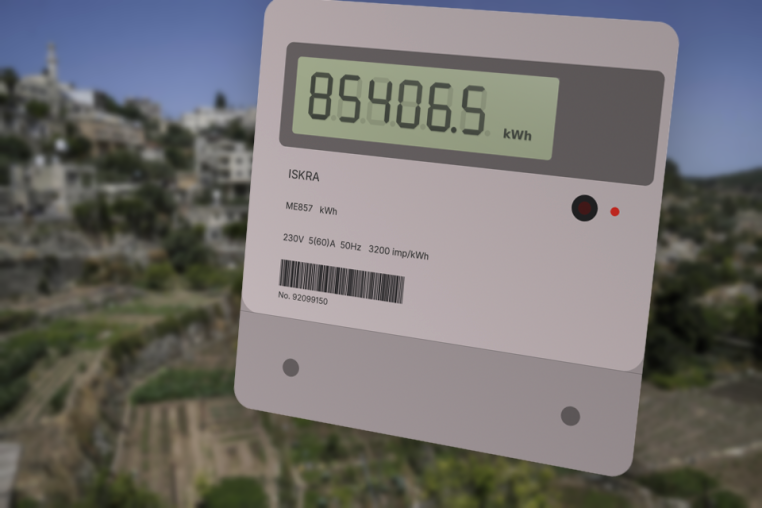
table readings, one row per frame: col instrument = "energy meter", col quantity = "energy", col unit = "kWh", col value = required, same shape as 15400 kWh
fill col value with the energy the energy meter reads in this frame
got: 85406.5 kWh
